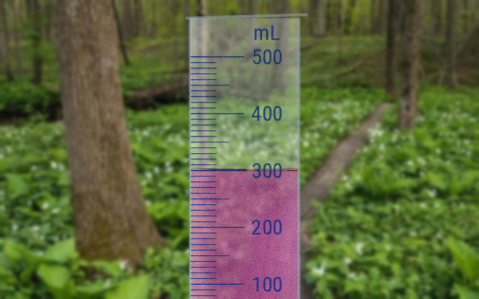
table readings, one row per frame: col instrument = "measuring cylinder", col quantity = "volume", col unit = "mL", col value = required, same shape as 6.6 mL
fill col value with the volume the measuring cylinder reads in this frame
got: 300 mL
